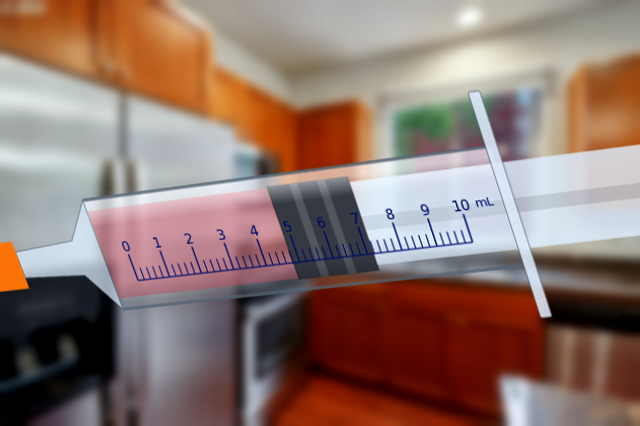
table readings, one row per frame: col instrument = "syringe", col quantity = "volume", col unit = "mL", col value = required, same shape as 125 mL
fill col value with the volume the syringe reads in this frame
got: 4.8 mL
